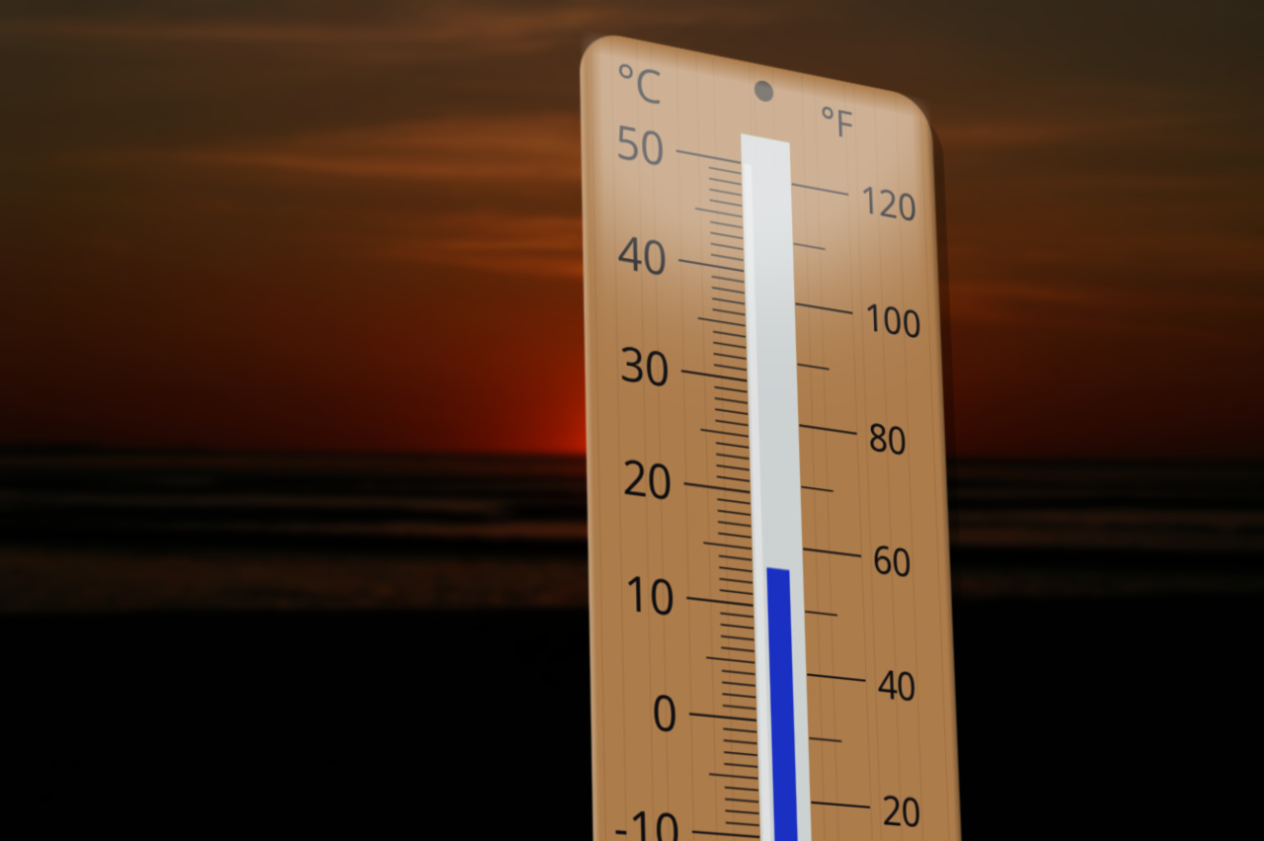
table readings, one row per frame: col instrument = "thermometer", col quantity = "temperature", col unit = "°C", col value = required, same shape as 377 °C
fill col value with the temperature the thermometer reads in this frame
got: 13.5 °C
